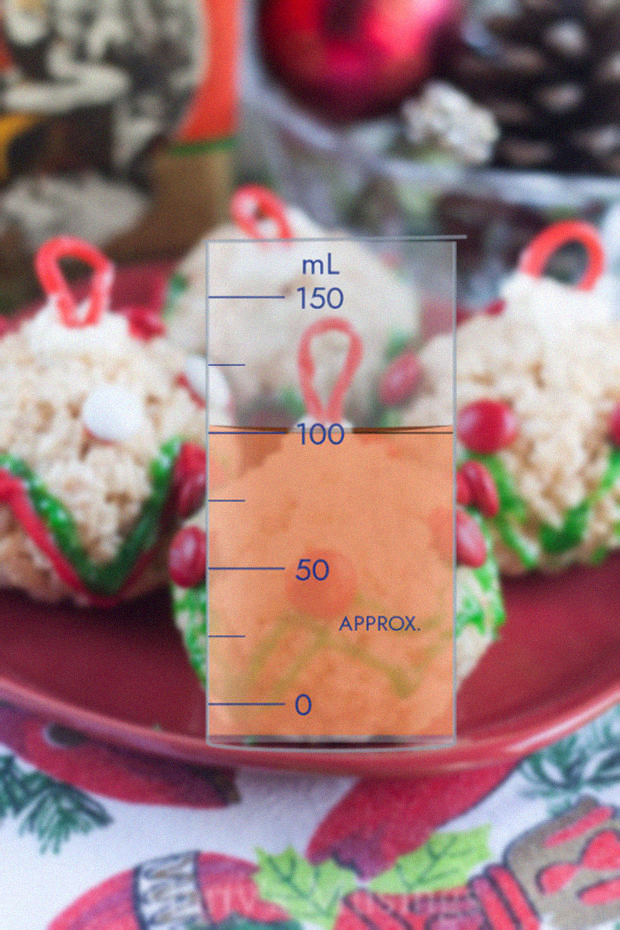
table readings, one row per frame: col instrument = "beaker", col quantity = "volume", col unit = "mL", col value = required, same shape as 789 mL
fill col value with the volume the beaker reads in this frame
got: 100 mL
